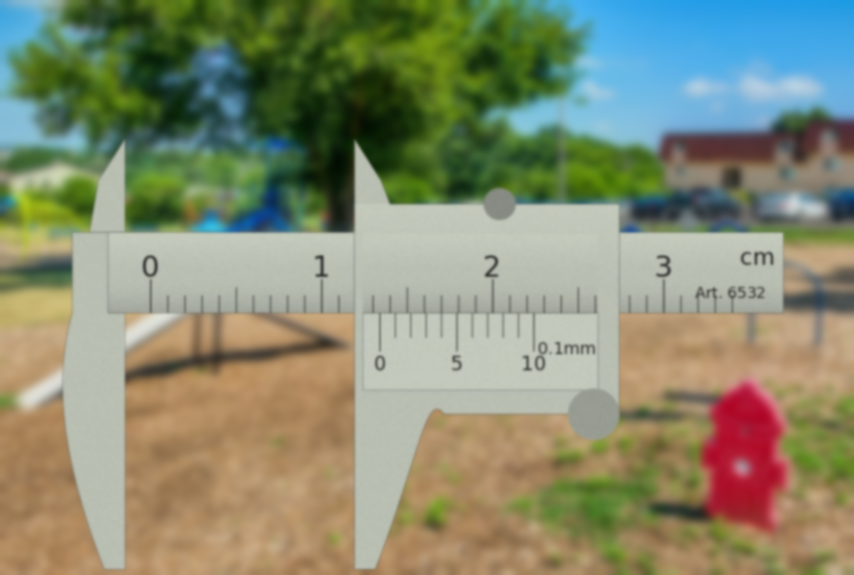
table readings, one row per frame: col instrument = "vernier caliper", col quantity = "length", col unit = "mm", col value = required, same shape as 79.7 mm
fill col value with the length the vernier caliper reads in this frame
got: 13.4 mm
